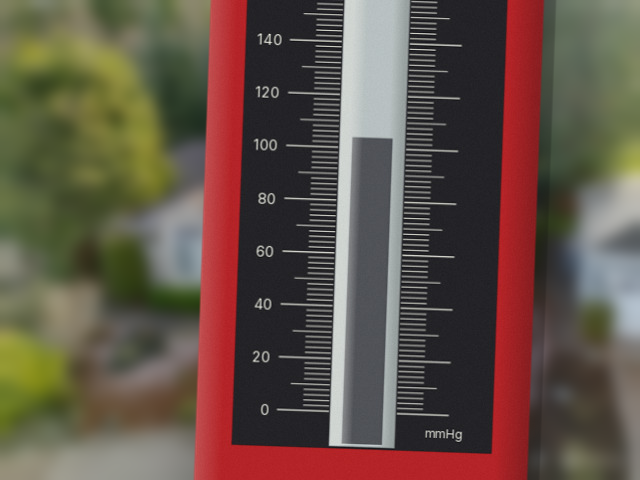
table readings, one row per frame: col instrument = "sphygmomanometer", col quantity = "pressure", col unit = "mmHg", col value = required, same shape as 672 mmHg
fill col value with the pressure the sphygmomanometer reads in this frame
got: 104 mmHg
